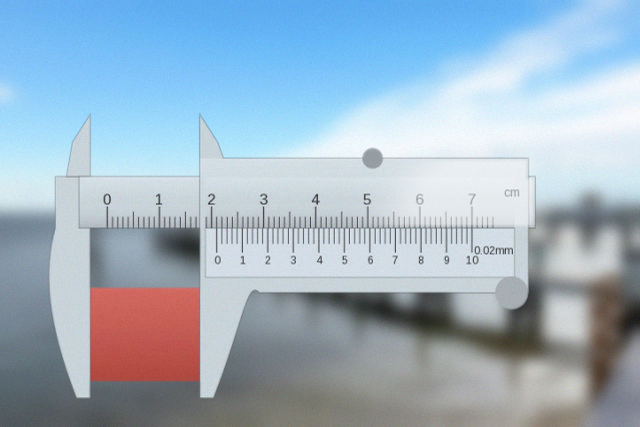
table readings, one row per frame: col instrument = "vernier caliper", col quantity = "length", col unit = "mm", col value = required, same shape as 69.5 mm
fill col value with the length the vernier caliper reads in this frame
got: 21.0 mm
